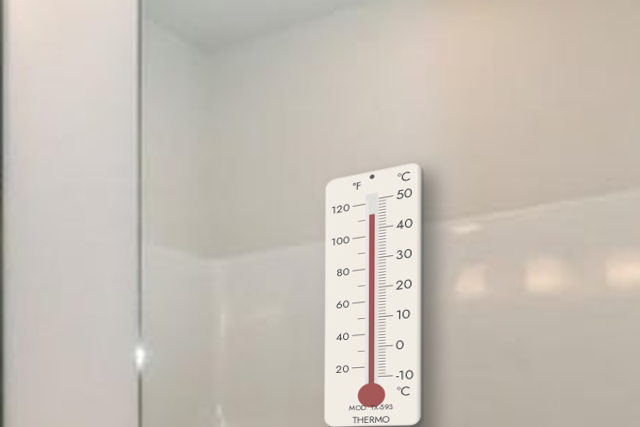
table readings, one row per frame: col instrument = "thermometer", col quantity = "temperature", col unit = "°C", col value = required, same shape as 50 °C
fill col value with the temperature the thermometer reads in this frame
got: 45 °C
